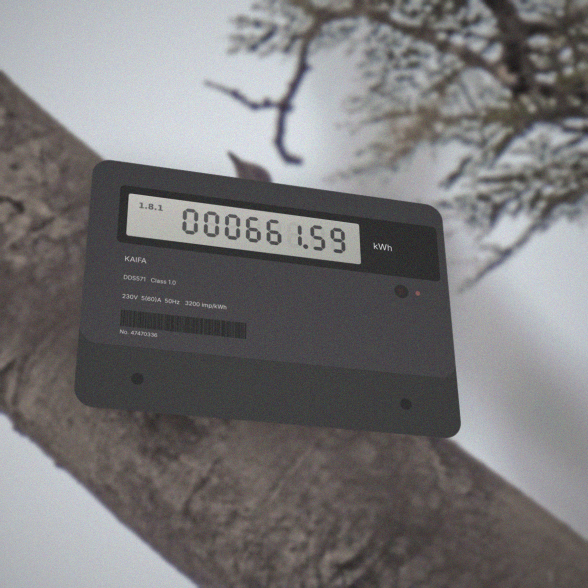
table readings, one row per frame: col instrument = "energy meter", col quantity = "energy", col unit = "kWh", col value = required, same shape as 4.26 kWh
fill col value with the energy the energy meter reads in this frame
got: 661.59 kWh
